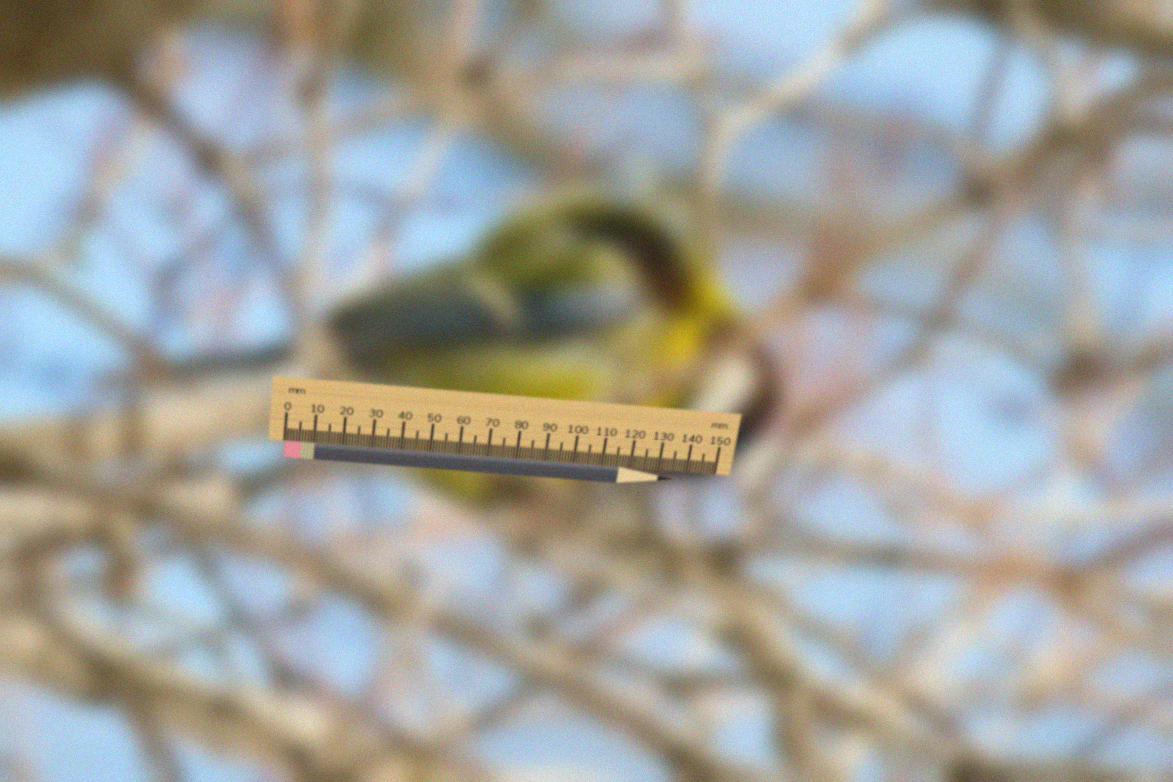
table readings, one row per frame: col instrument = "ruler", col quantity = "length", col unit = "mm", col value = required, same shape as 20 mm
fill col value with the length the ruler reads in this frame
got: 135 mm
